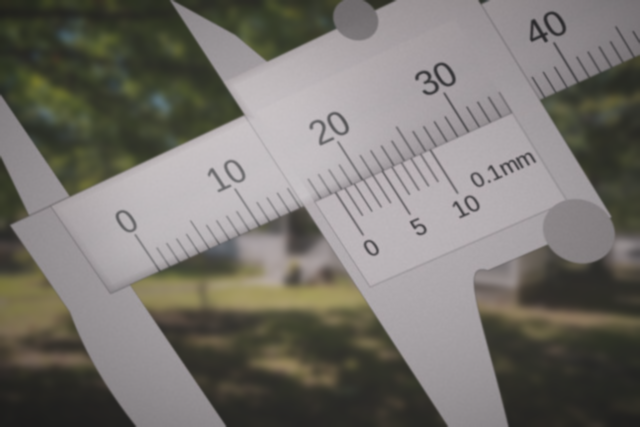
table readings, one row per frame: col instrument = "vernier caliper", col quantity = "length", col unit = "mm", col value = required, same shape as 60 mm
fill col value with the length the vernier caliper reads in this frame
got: 17.4 mm
